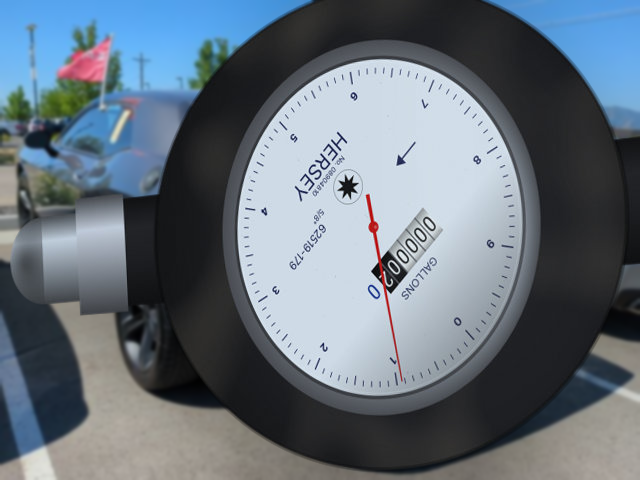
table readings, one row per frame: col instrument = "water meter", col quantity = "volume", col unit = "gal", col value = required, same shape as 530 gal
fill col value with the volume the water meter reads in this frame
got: 20.9 gal
